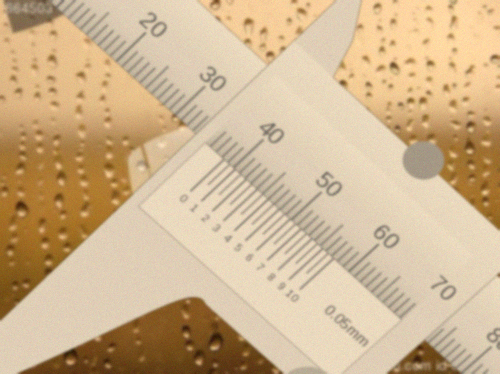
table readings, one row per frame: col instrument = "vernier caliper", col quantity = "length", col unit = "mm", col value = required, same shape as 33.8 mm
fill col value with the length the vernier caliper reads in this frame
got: 38.4 mm
